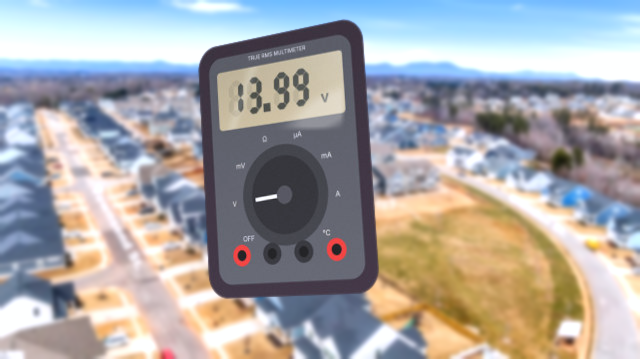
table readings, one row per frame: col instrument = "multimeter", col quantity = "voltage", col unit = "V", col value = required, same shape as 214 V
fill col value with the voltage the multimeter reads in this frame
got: 13.99 V
